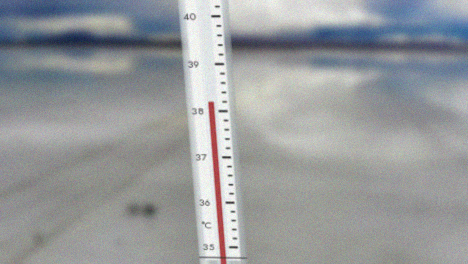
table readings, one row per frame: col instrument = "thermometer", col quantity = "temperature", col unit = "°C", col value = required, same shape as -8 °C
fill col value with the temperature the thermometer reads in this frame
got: 38.2 °C
